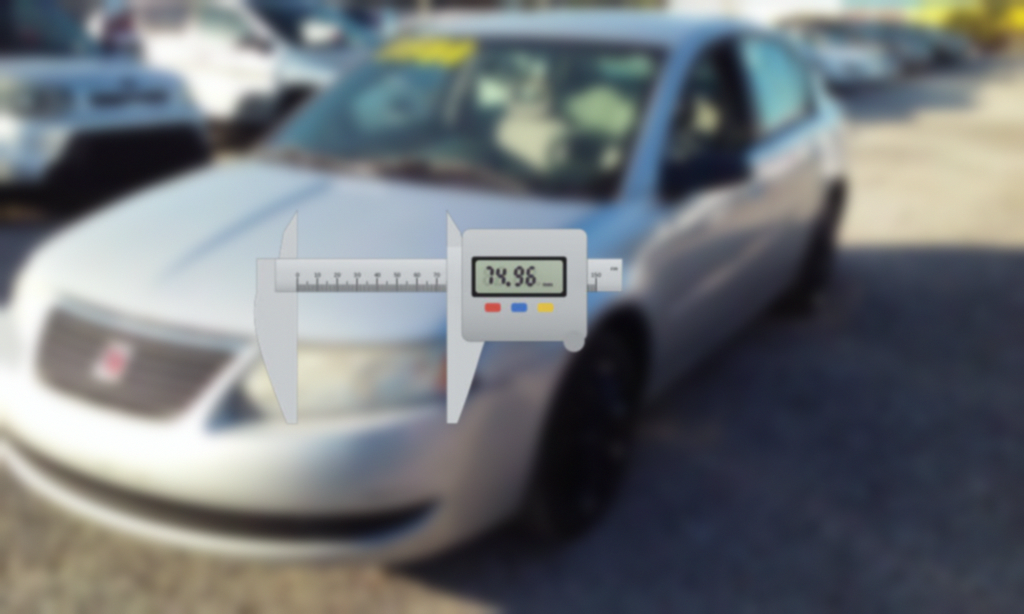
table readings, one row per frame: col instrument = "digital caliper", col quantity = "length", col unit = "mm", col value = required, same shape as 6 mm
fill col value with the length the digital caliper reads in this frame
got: 74.96 mm
